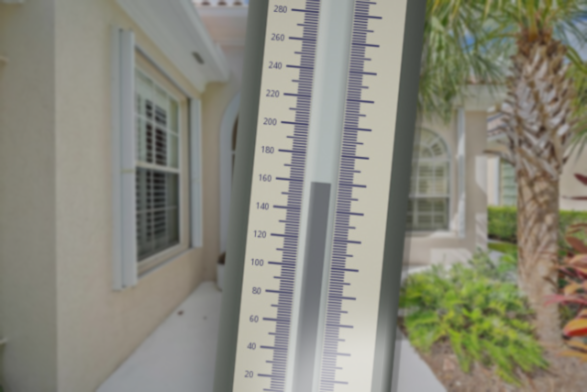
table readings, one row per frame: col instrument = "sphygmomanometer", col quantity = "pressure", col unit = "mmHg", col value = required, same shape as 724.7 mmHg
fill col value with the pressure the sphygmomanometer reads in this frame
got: 160 mmHg
